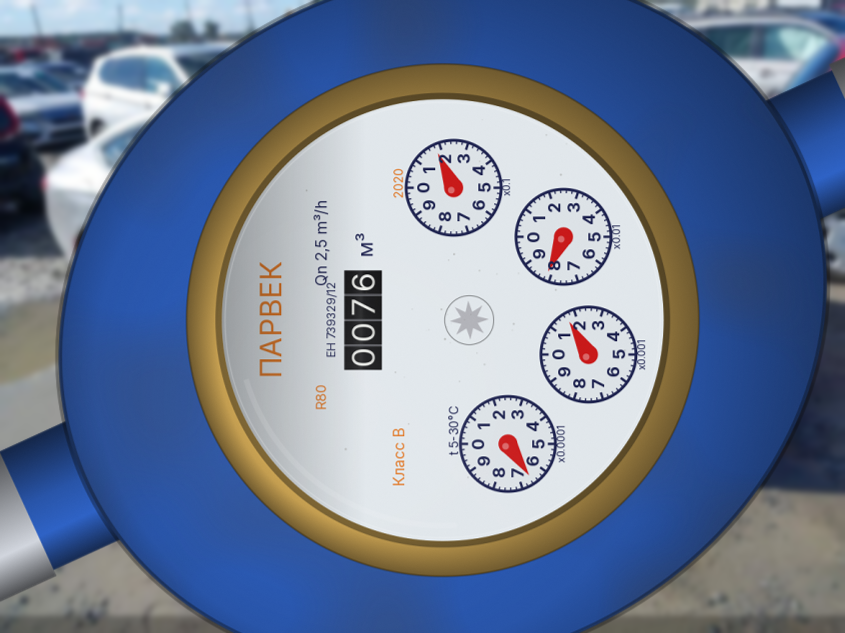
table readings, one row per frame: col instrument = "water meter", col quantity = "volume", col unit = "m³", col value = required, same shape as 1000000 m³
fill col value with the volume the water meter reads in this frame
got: 76.1816 m³
